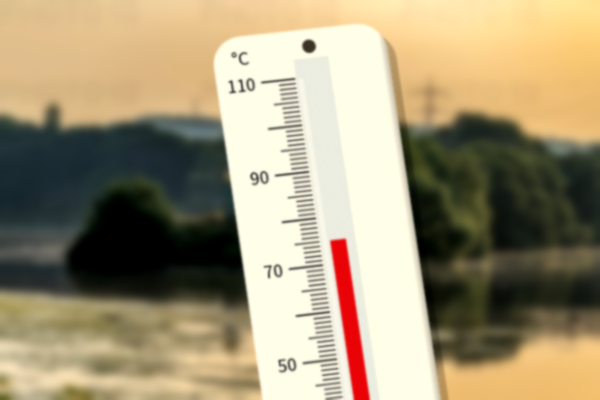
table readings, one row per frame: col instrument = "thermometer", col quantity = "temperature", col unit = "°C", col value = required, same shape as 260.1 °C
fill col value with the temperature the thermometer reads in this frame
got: 75 °C
